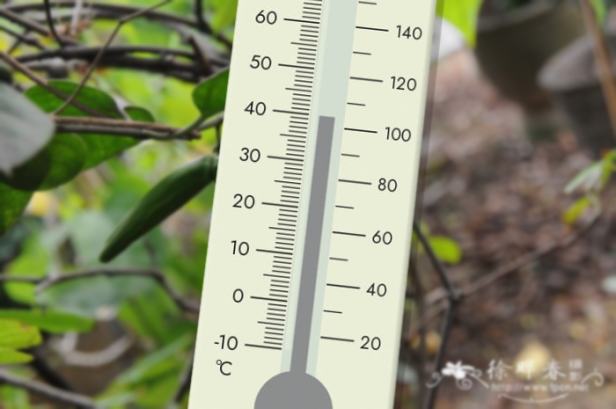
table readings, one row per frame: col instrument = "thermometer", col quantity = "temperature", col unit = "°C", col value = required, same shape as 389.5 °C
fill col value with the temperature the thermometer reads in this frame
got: 40 °C
